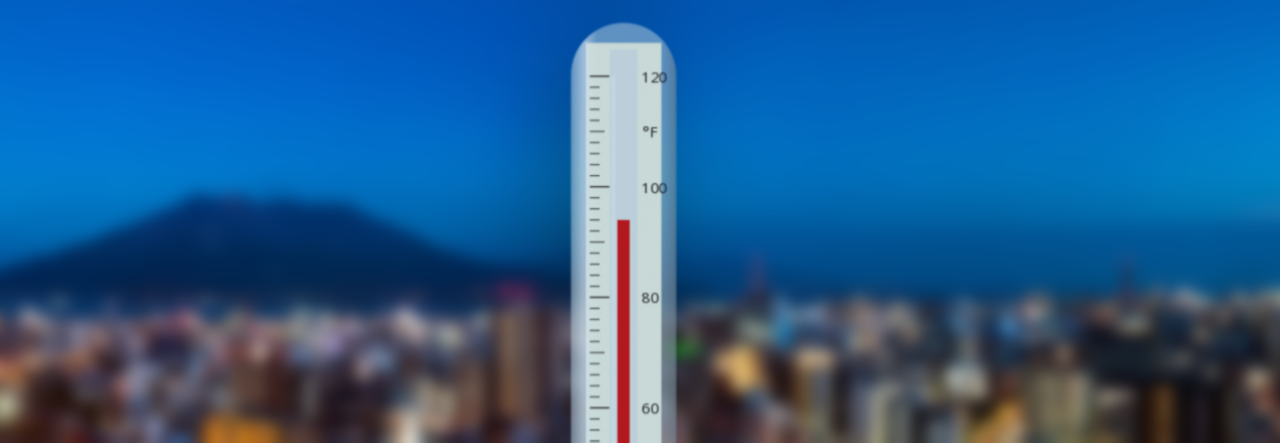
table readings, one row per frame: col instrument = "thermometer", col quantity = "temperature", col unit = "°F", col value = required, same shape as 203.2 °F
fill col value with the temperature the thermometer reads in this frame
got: 94 °F
